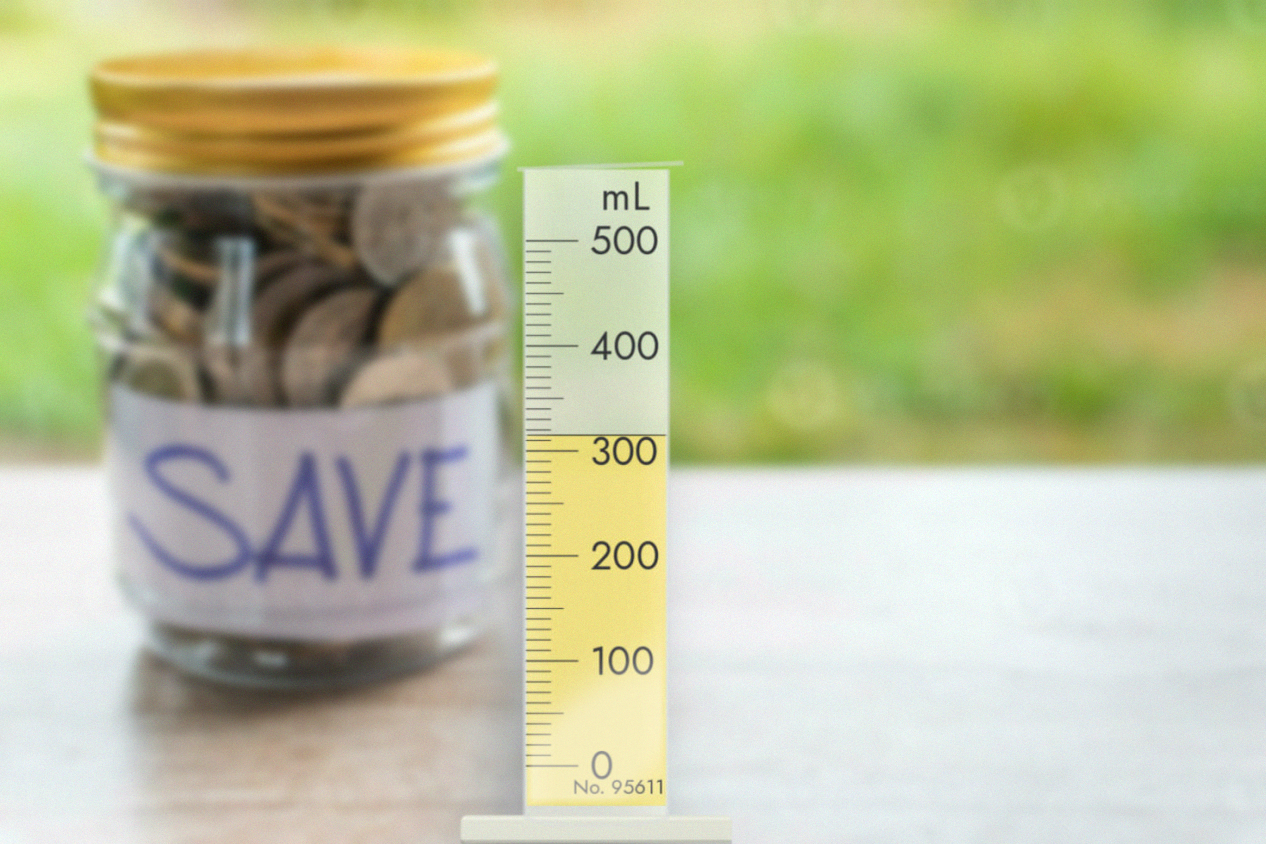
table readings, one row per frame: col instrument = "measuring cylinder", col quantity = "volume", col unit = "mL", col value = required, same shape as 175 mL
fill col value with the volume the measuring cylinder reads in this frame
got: 315 mL
